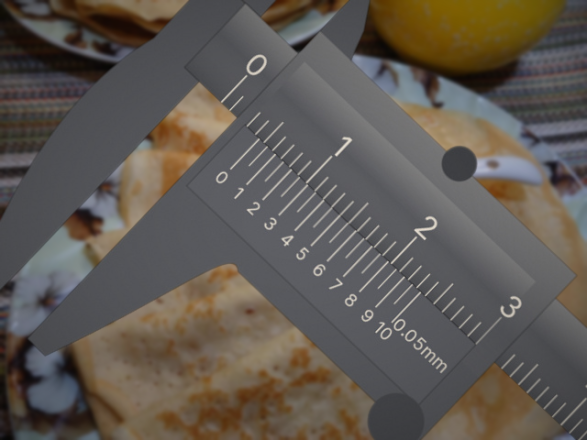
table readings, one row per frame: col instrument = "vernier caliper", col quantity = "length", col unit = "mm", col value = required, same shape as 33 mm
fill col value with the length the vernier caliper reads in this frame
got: 4.5 mm
